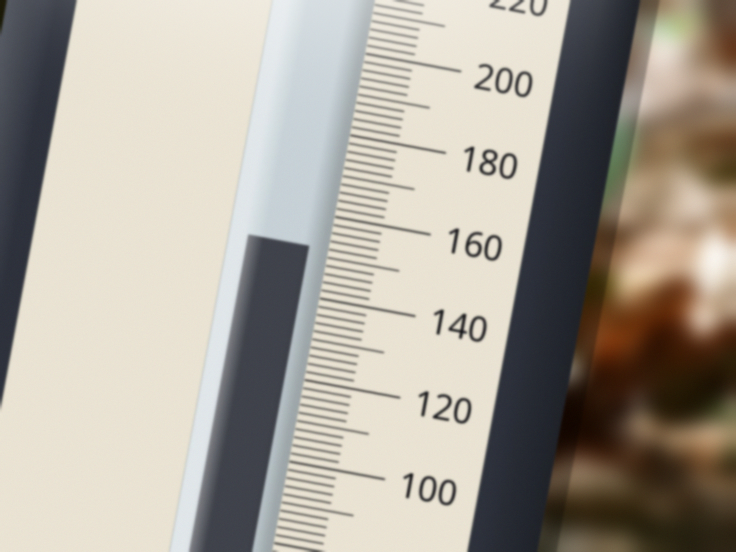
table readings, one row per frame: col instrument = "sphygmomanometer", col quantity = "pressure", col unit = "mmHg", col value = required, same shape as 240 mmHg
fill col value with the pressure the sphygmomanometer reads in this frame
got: 152 mmHg
